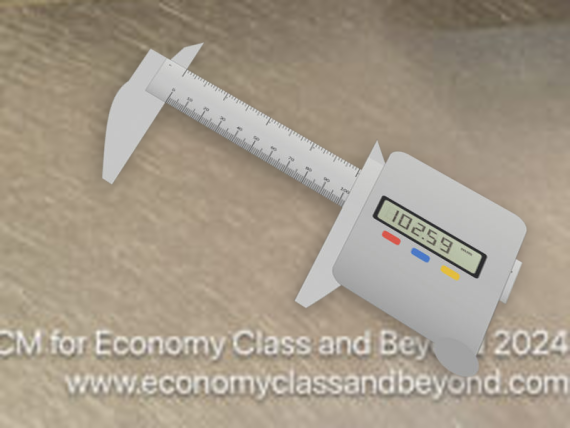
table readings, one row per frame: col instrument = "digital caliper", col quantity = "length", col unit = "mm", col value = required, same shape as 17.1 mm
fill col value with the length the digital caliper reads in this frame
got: 102.59 mm
